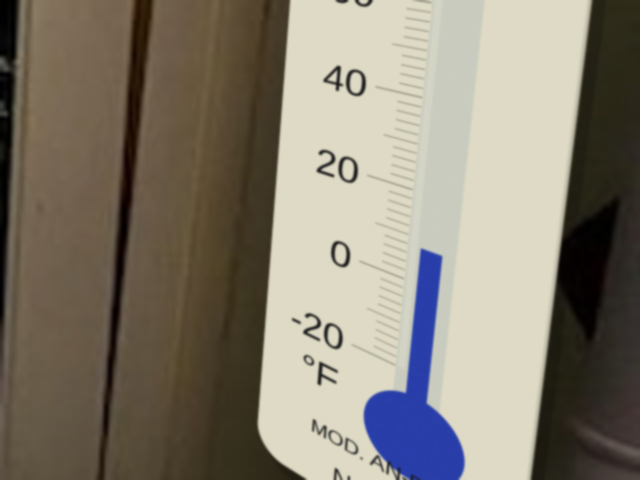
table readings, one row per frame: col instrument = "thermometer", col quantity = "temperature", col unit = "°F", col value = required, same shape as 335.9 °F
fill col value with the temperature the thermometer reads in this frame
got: 8 °F
